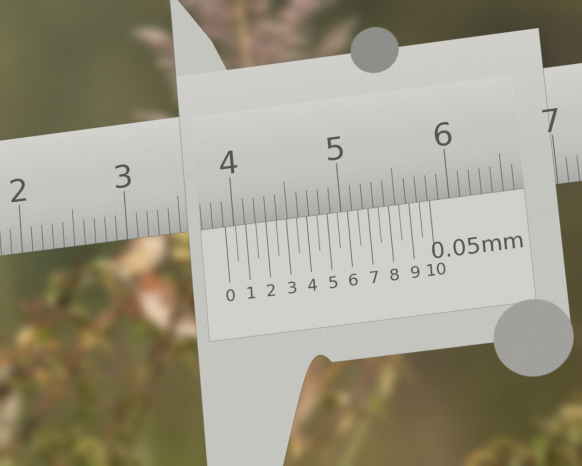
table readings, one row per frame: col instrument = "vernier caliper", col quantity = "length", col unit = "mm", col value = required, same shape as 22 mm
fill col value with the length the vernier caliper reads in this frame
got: 39.2 mm
